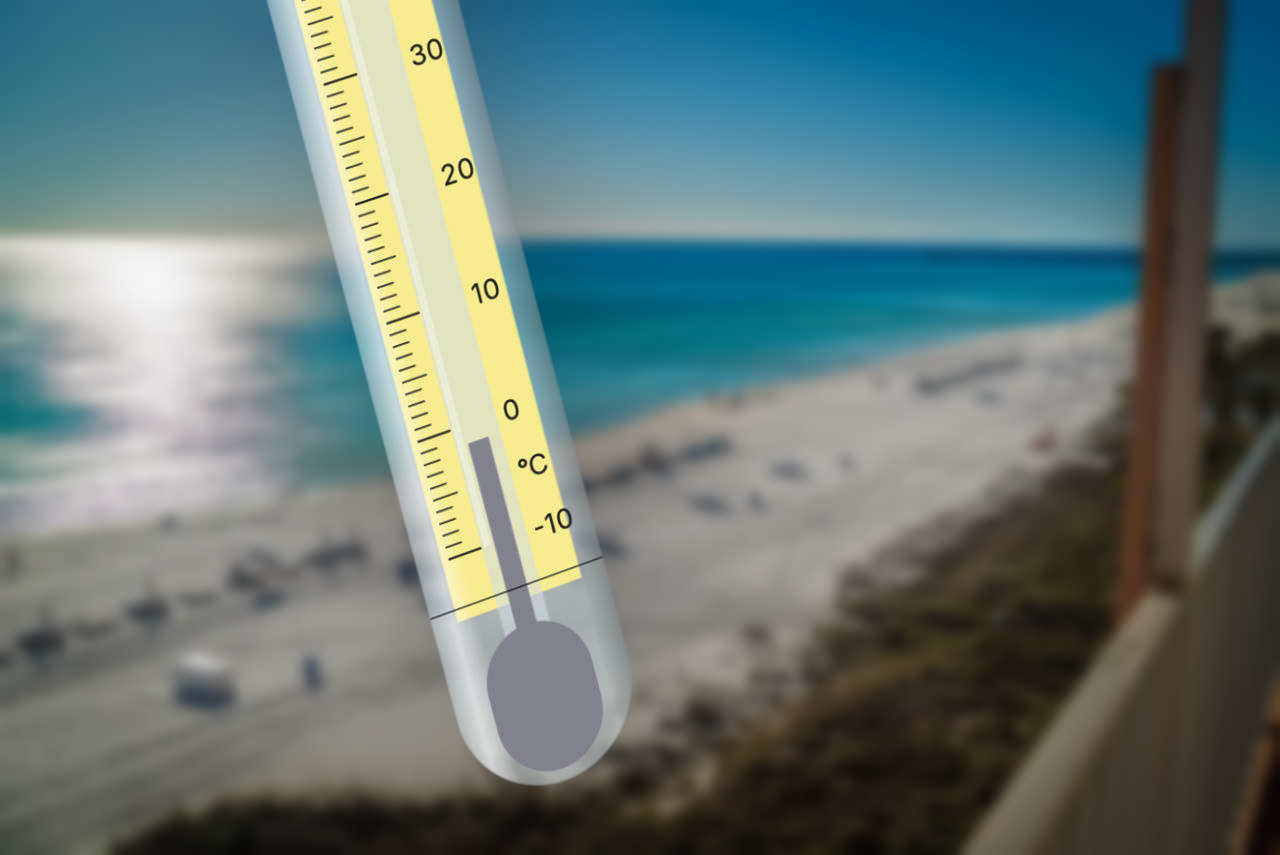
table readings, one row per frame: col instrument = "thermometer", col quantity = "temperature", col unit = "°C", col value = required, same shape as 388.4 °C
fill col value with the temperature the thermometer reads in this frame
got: -1.5 °C
